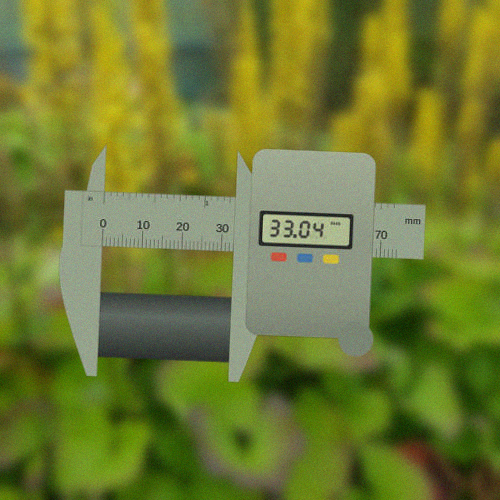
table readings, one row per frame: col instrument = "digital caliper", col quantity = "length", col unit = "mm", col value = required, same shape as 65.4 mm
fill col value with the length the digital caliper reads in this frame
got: 33.04 mm
